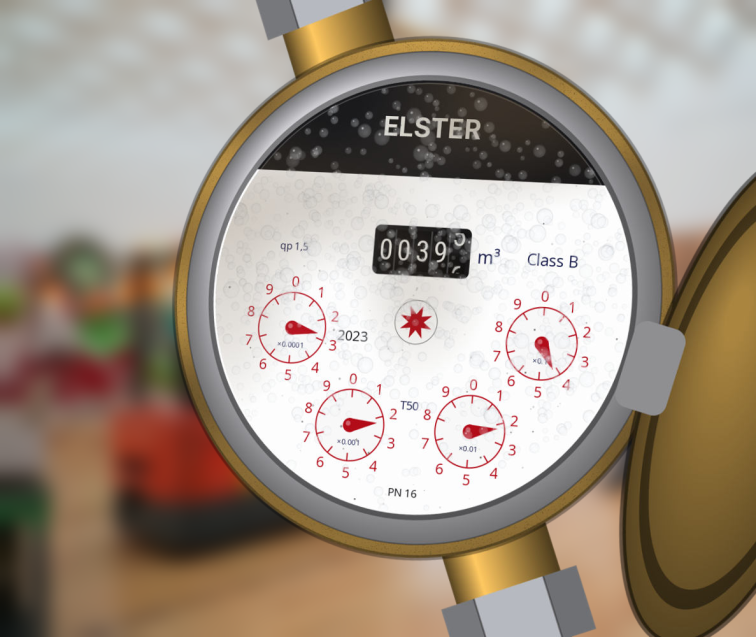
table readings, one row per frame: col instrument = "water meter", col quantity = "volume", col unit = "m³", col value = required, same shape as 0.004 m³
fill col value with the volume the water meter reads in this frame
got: 395.4222 m³
